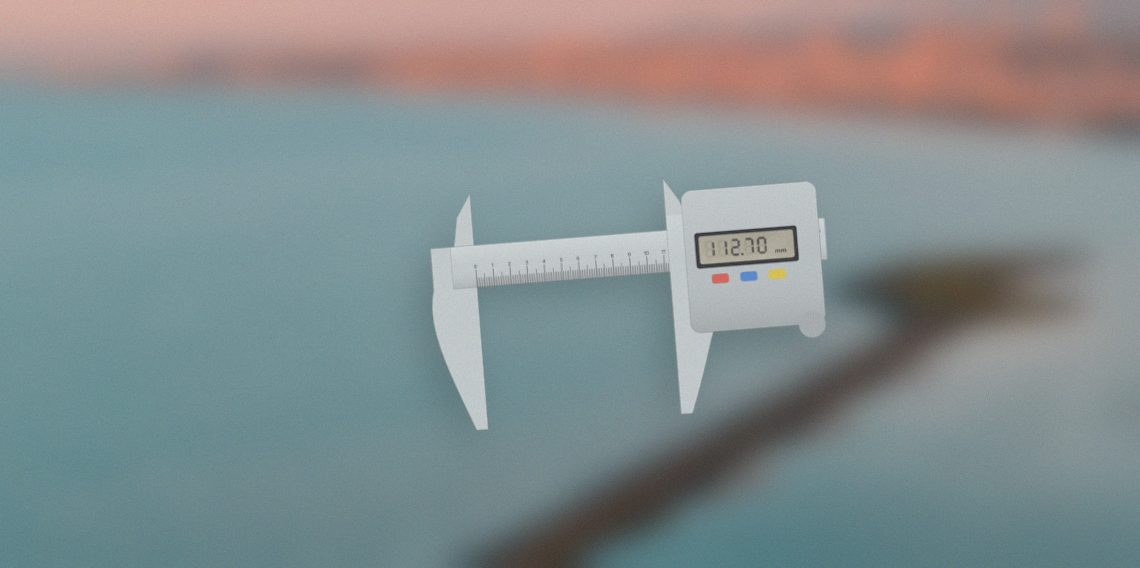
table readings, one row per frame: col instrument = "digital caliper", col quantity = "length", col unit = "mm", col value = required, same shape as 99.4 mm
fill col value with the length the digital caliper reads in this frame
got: 112.70 mm
